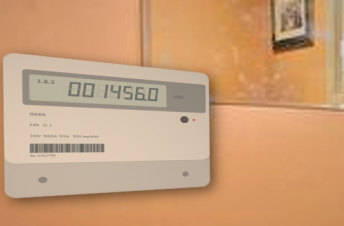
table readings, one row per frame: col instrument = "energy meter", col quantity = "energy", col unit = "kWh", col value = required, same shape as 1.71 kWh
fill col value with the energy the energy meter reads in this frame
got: 1456.0 kWh
